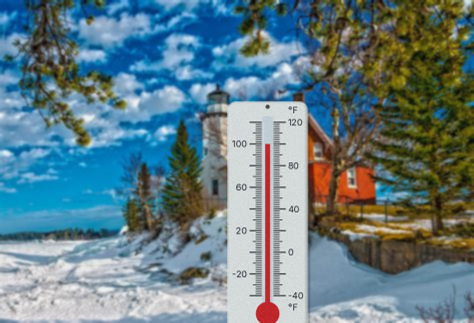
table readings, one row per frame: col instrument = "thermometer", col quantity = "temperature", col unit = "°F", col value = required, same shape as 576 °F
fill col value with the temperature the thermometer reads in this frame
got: 100 °F
